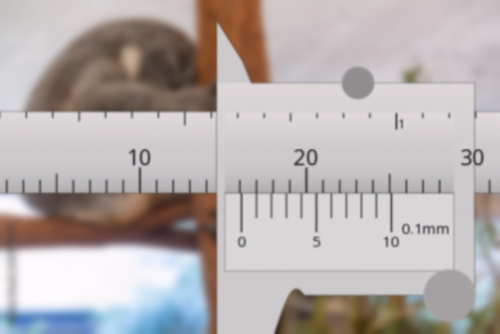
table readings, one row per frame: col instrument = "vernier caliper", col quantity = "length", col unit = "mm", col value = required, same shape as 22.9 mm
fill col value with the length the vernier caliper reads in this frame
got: 16.1 mm
